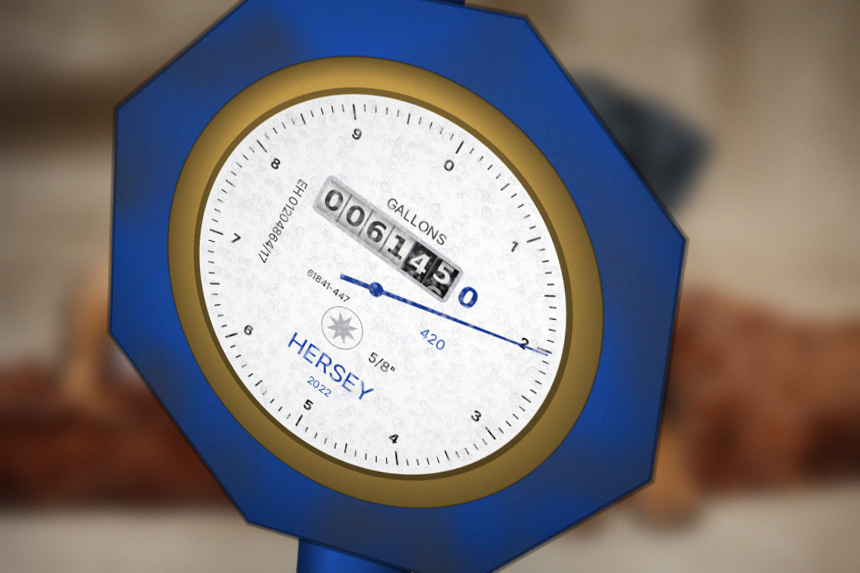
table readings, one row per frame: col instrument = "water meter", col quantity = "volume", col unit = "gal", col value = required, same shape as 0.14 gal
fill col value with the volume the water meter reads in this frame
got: 61452.0 gal
